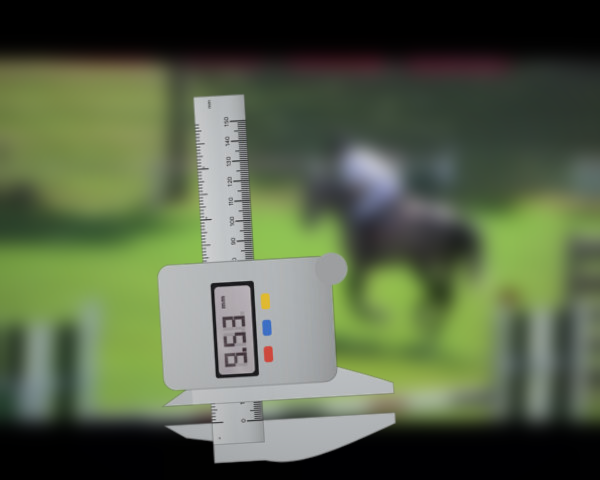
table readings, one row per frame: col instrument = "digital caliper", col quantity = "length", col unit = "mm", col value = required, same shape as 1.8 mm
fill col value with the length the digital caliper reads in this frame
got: 9.53 mm
